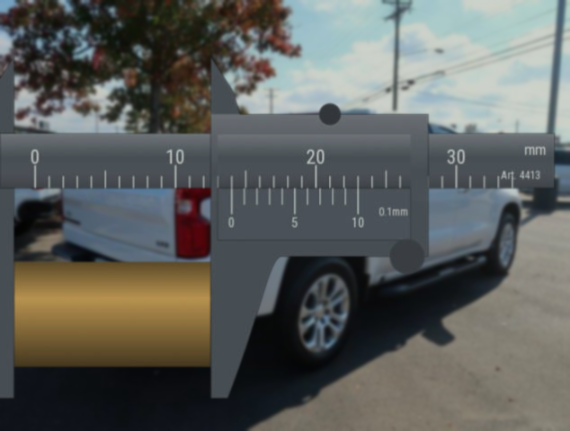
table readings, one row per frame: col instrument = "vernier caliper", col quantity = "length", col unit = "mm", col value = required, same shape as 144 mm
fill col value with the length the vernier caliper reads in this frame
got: 14.0 mm
